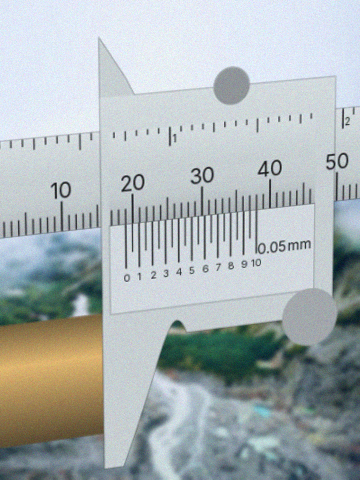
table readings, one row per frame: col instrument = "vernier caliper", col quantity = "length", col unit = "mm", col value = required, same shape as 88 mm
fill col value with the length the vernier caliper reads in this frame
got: 19.0 mm
